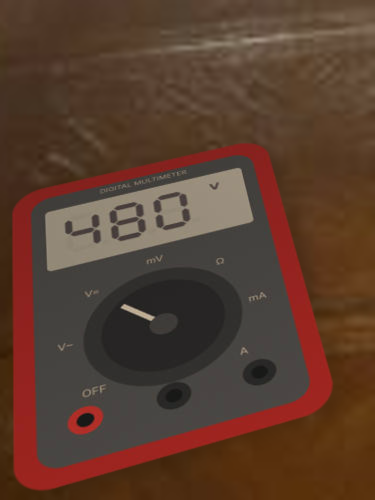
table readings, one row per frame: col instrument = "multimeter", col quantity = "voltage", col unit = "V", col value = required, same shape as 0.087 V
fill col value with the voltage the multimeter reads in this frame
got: 480 V
